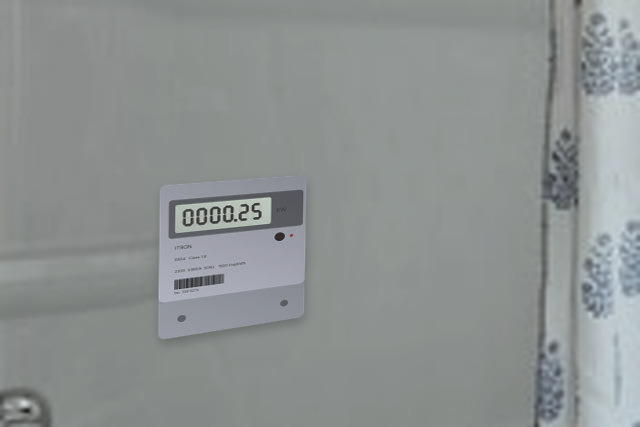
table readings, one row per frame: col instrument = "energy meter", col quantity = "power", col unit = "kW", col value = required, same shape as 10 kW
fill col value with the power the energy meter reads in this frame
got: 0.25 kW
